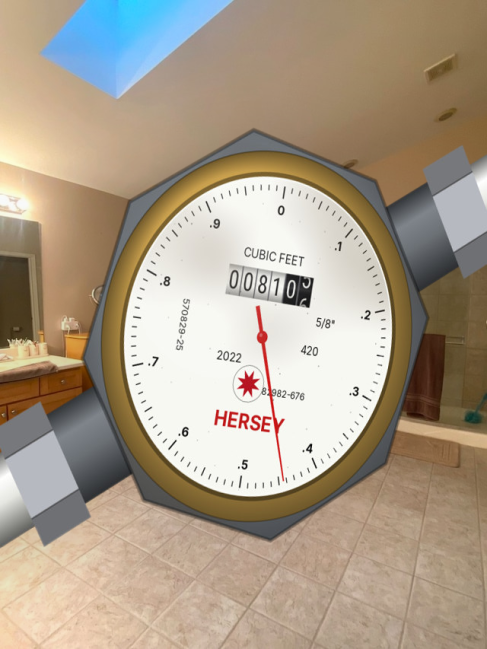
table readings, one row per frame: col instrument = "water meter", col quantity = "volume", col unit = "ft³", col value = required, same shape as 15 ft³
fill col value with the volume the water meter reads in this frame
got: 8105.44 ft³
